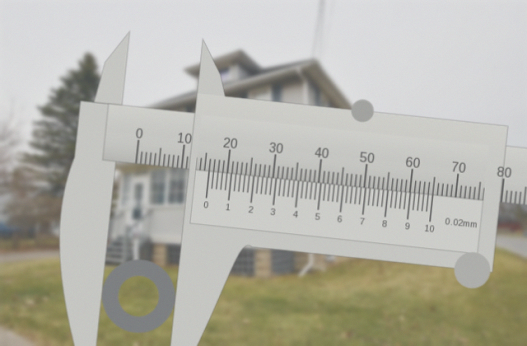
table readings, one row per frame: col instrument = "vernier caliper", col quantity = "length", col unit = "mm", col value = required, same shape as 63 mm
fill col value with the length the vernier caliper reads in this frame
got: 16.0 mm
